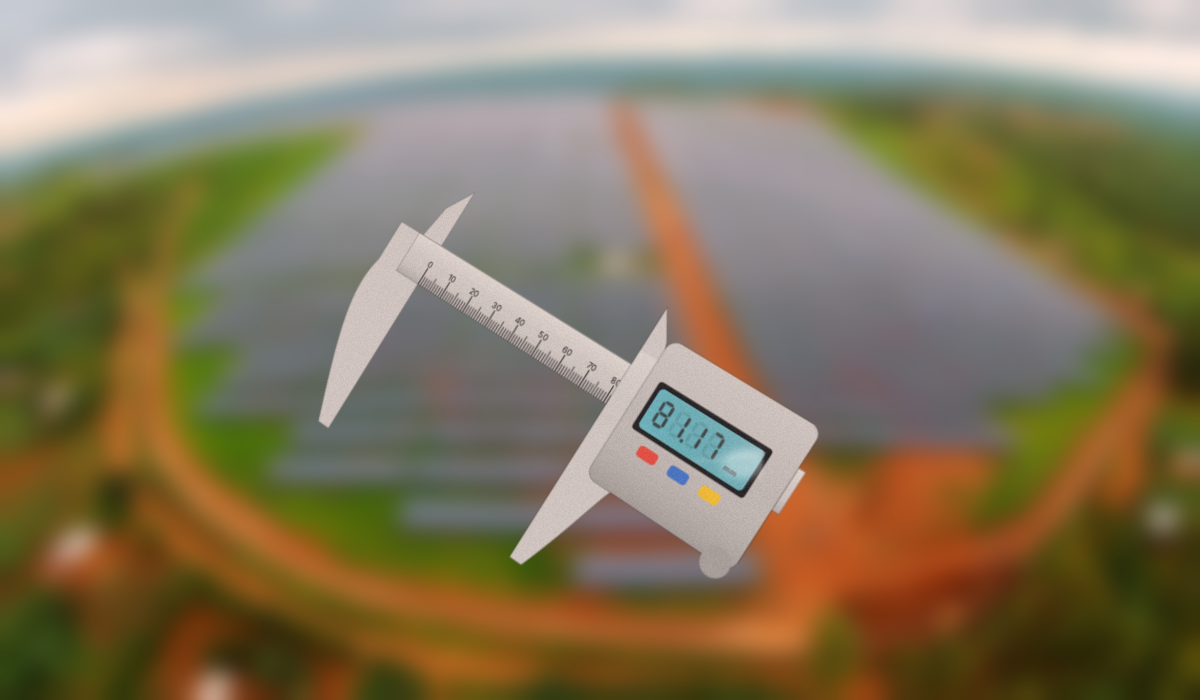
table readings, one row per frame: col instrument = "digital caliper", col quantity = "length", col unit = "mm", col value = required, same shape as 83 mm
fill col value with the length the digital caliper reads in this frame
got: 81.17 mm
